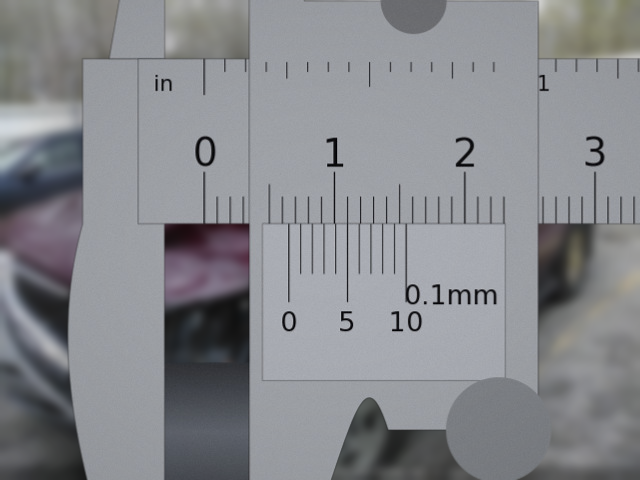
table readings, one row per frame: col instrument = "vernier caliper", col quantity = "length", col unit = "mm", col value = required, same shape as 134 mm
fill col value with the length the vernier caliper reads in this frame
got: 6.5 mm
